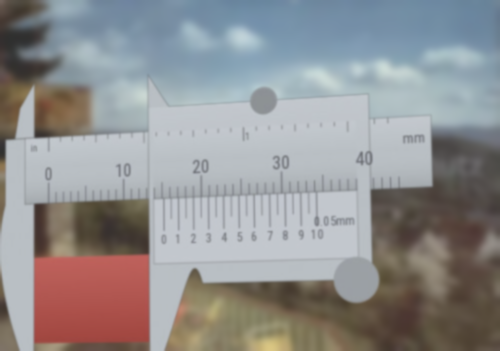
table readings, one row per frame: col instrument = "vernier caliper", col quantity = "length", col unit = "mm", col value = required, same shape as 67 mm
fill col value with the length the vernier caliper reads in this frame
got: 15.2 mm
